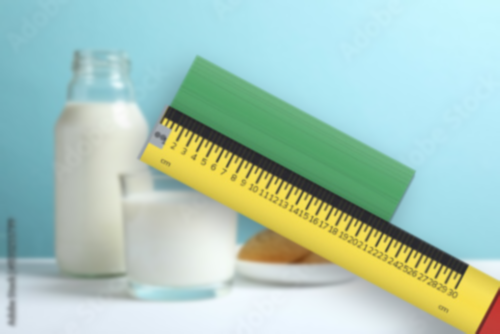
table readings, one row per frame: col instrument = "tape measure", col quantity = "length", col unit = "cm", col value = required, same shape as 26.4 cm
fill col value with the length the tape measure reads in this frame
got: 22 cm
